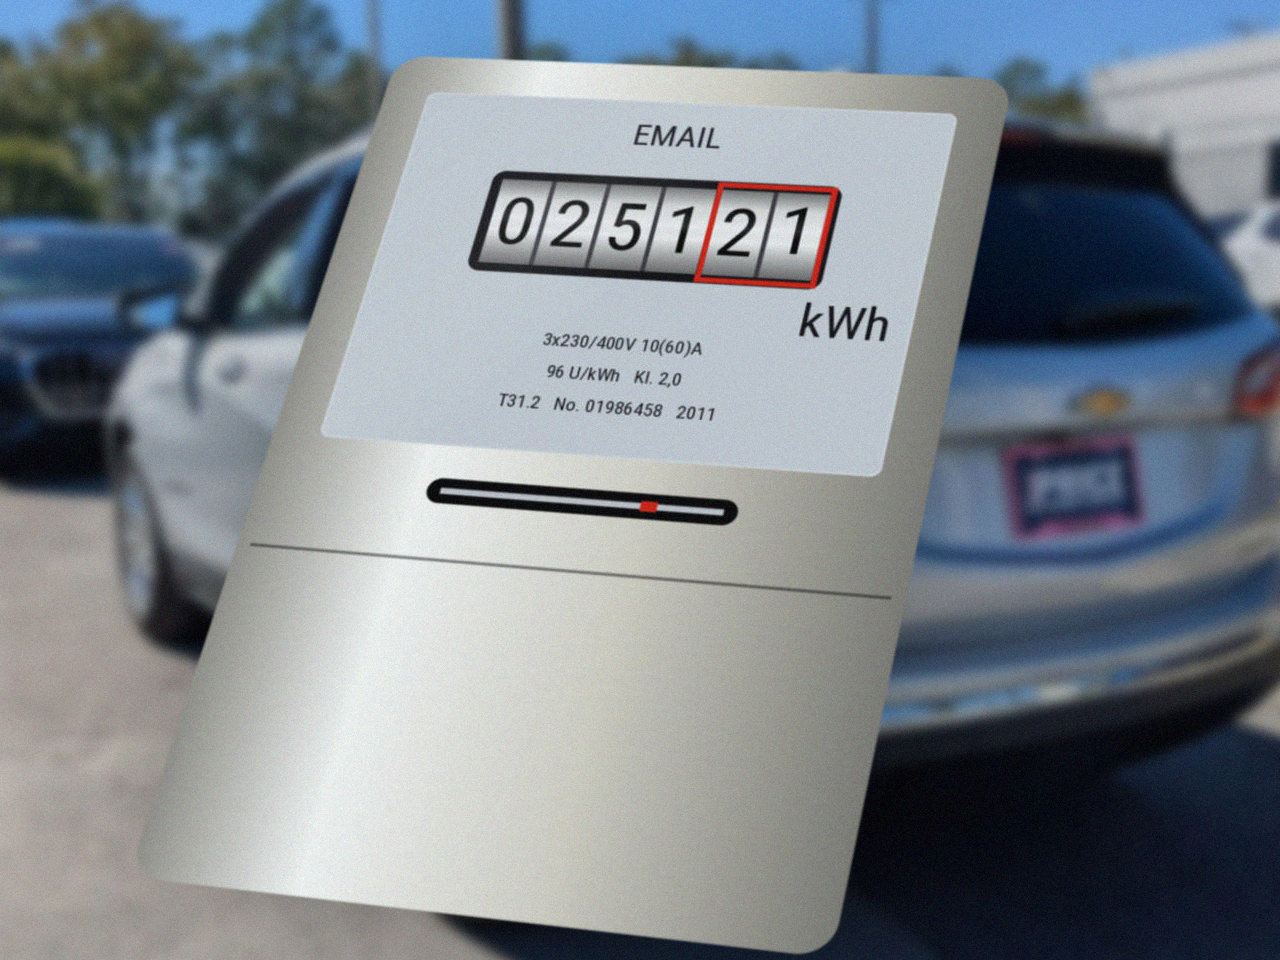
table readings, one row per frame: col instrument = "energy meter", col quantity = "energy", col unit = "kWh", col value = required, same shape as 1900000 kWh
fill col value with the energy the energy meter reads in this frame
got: 251.21 kWh
